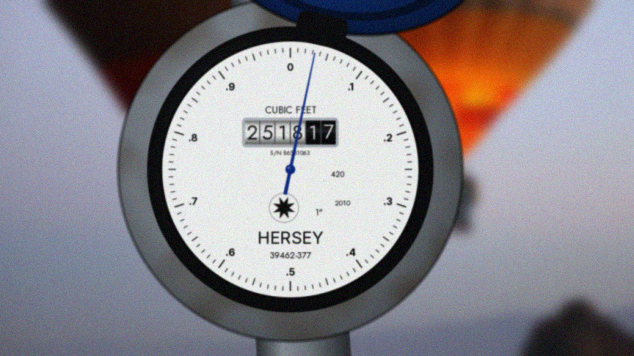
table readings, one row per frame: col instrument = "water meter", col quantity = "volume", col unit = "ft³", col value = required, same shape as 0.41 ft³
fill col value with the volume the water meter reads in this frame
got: 251817.03 ft³
